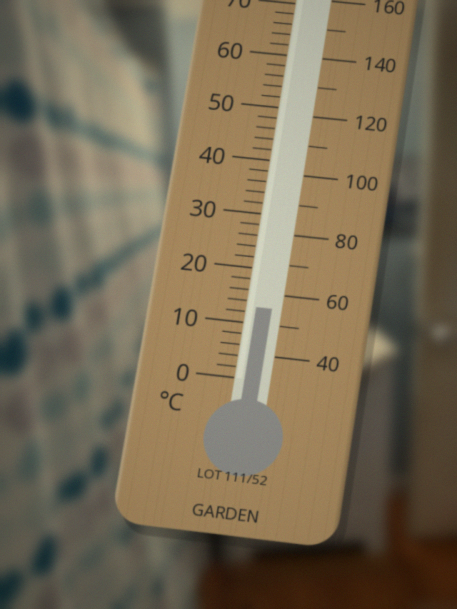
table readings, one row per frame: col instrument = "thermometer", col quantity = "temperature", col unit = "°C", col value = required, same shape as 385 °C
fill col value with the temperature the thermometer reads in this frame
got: 13 °C
